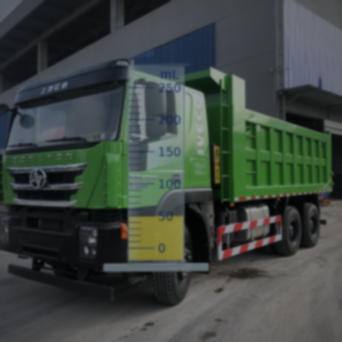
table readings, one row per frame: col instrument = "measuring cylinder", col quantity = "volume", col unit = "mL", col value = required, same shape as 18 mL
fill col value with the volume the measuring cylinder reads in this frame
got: 50 mL
